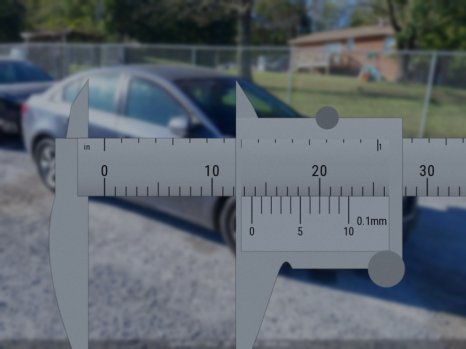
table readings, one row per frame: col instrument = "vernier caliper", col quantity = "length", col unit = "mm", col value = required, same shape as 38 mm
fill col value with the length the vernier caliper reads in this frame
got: 13.7 mm
